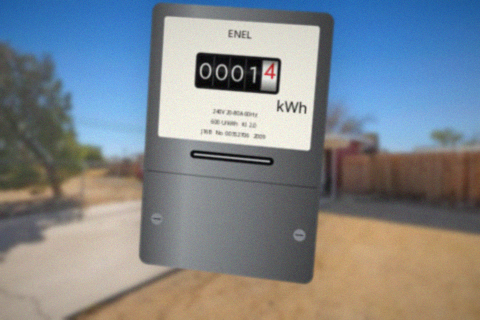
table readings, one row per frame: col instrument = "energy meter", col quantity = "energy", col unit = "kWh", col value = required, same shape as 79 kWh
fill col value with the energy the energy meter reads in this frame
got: 1.4 kWh
